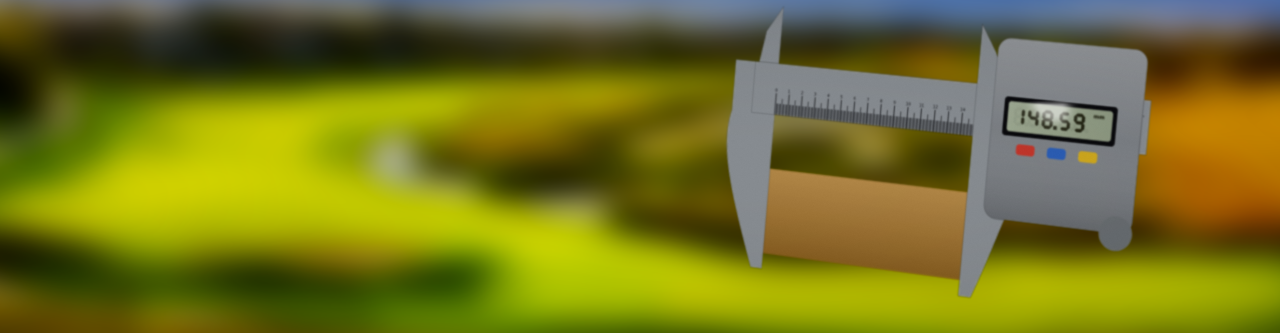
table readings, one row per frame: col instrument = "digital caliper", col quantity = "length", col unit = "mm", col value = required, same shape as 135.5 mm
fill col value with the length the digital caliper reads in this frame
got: 148.59 mm
